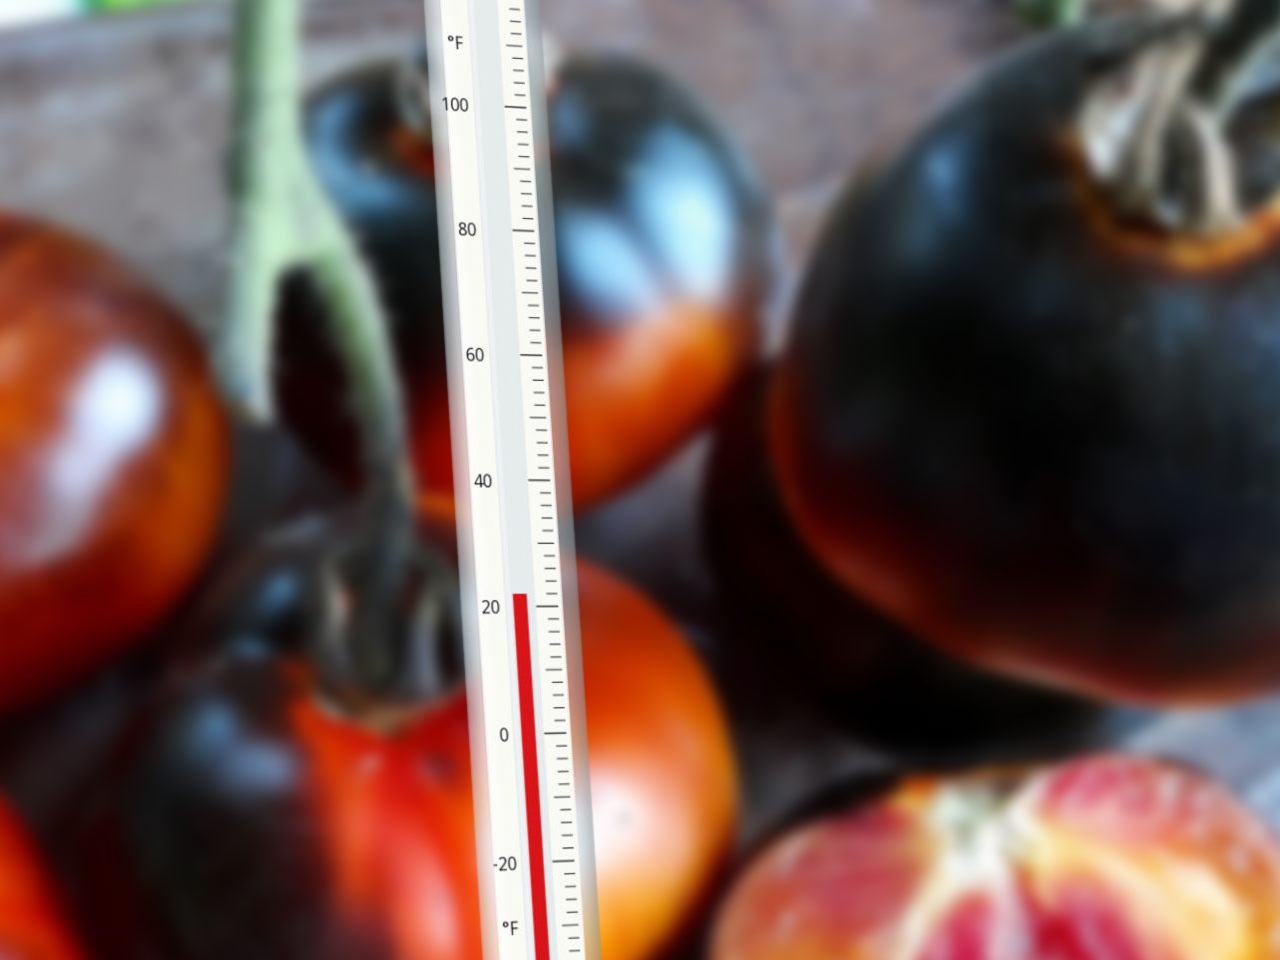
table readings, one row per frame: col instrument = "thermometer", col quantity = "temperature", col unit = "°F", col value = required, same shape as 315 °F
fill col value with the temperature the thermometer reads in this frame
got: 22 °F
